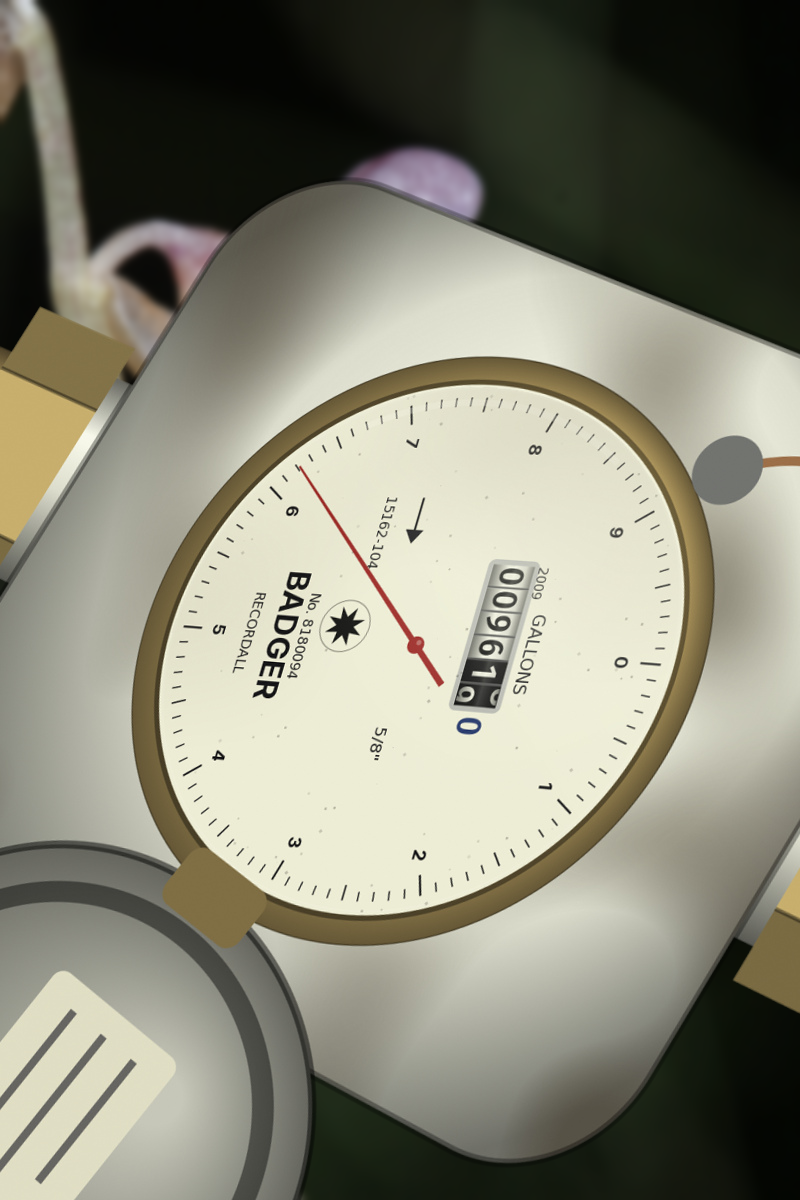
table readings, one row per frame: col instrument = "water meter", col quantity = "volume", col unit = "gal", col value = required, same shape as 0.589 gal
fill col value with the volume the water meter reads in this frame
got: 96186.2 gal
